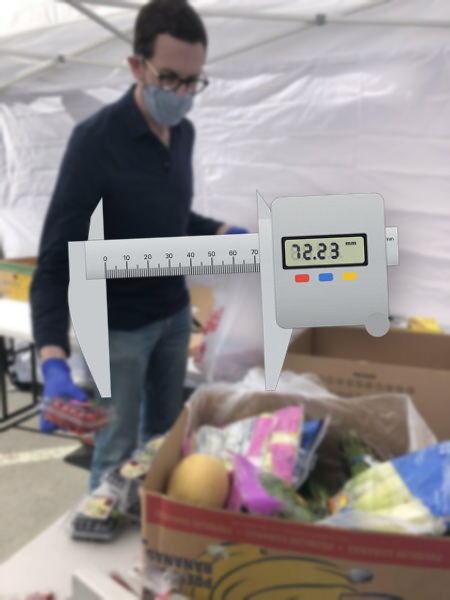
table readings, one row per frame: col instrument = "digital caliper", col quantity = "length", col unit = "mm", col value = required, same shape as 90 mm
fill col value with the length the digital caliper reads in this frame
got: 72.23 mm
